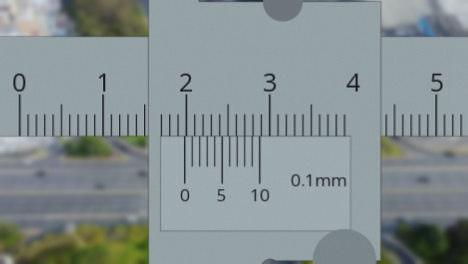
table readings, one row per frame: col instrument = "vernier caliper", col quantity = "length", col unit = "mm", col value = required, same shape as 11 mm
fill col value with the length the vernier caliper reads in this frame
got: 19.8 mm
